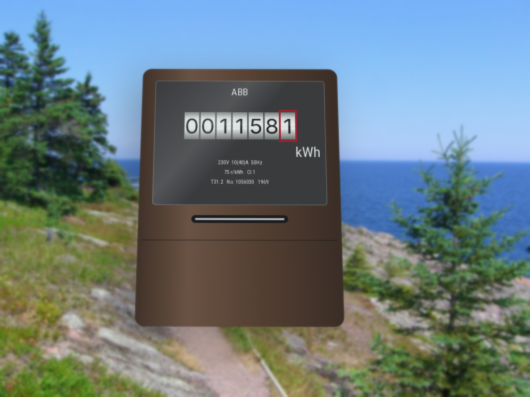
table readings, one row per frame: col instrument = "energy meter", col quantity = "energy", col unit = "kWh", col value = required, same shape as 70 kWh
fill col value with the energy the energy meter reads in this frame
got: 1158.1 kWh
